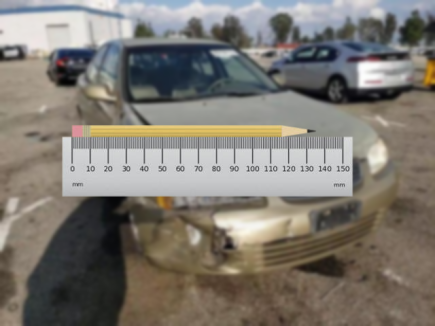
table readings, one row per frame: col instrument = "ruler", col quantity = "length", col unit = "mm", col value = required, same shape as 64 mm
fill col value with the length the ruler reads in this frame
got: 135 mm
